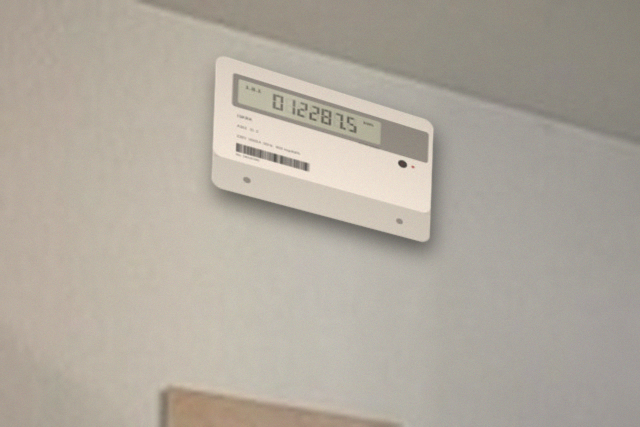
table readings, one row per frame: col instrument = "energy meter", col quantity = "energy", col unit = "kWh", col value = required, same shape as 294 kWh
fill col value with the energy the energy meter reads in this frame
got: 12287.5 kWh
